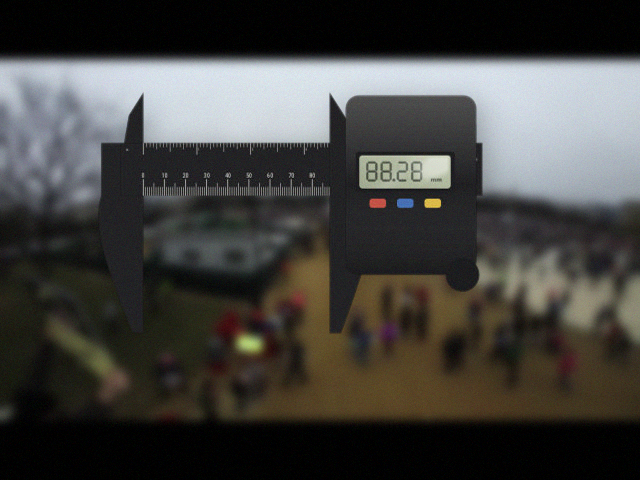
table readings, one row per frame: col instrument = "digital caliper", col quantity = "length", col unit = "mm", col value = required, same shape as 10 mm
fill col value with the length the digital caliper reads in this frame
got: 88.28 mm
